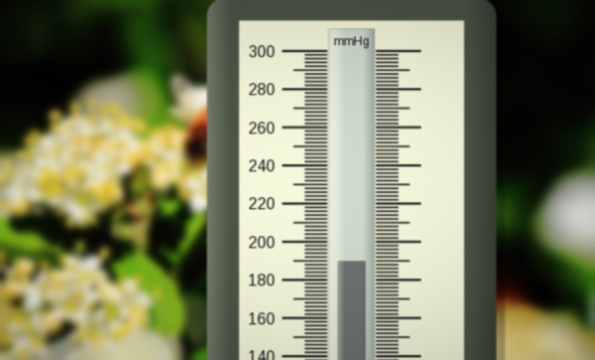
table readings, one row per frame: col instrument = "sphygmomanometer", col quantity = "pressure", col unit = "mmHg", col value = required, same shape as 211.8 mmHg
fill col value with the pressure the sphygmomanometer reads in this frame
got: 190 mmHg
